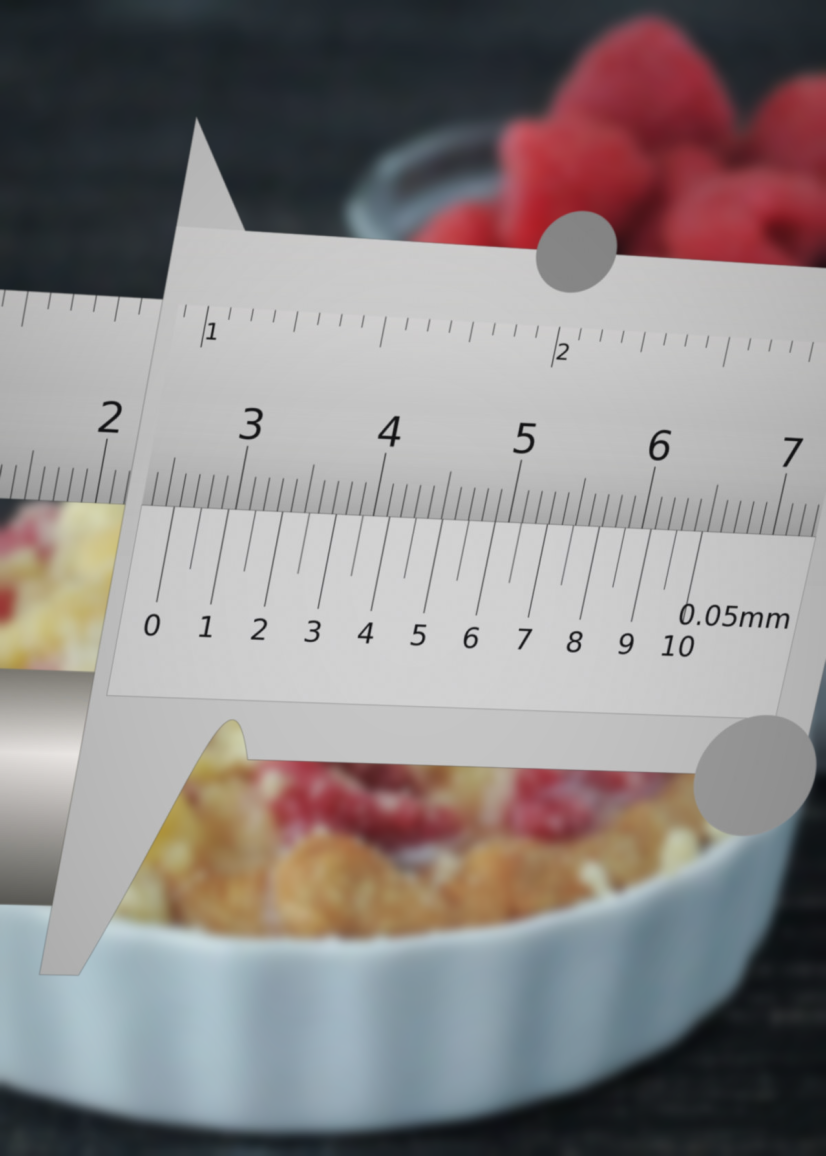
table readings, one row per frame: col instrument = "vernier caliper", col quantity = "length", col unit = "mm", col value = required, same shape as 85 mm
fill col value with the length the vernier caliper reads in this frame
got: 25.6 mm
